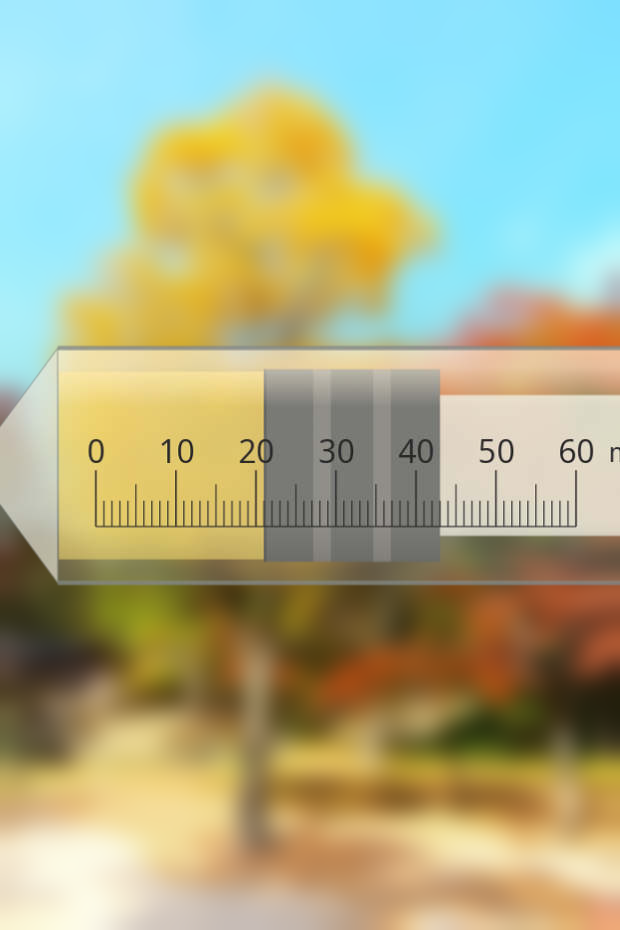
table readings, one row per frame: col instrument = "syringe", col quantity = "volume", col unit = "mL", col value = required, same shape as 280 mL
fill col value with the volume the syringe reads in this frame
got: 21 mL
